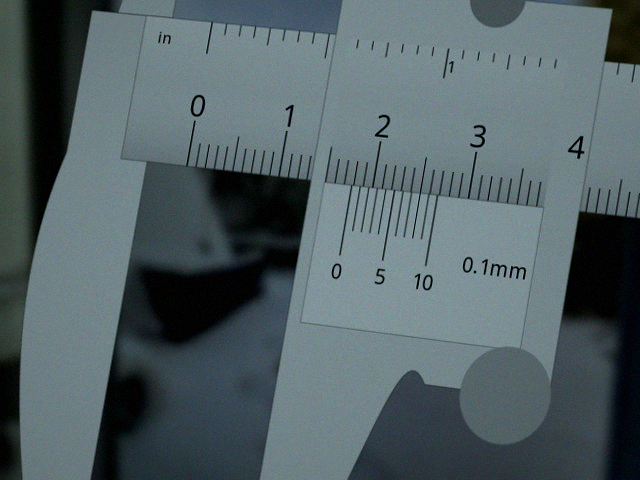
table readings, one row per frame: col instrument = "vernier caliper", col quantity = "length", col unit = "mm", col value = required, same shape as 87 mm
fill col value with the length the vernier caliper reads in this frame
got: 17.8 mm
